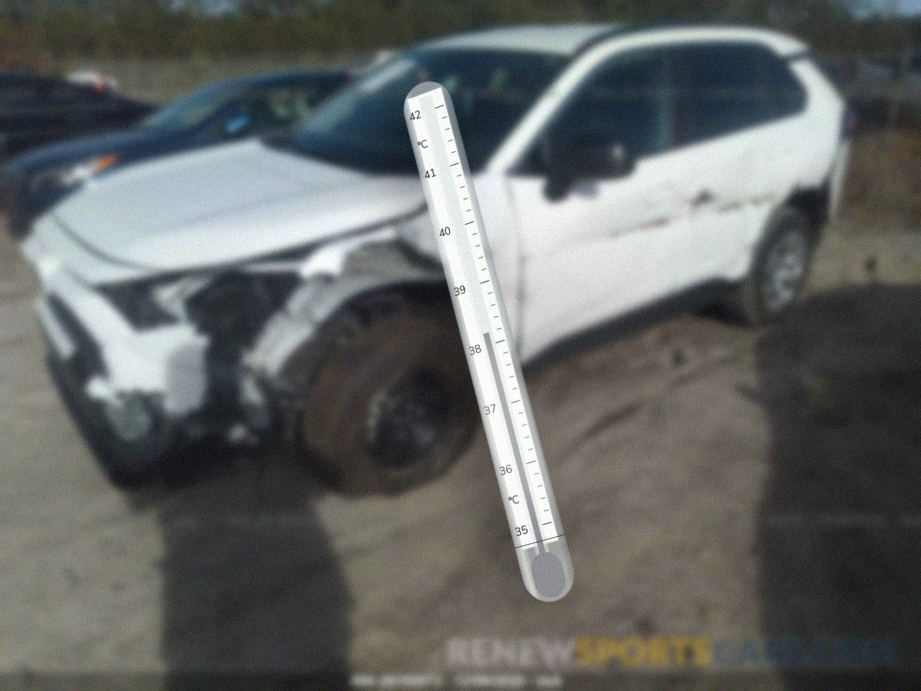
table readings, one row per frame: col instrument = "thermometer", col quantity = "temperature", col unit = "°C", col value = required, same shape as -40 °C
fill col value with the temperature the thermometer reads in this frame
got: 38.2 °C
